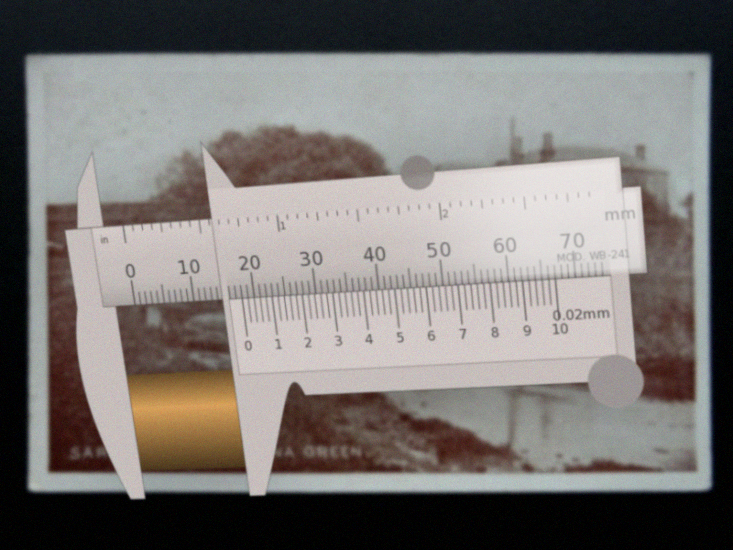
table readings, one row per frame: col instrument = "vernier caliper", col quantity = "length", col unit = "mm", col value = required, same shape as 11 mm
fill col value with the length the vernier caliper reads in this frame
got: 18.0 mm
